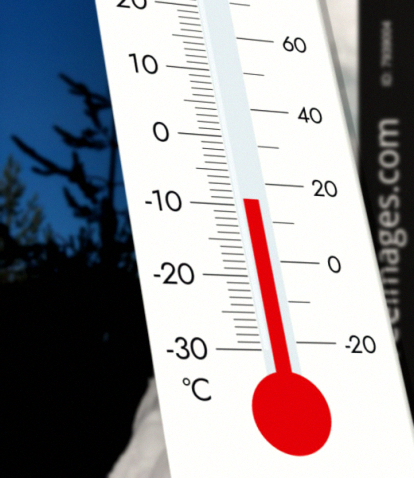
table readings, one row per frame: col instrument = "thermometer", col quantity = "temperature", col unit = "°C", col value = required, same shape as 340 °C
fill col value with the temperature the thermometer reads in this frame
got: -9 °C
